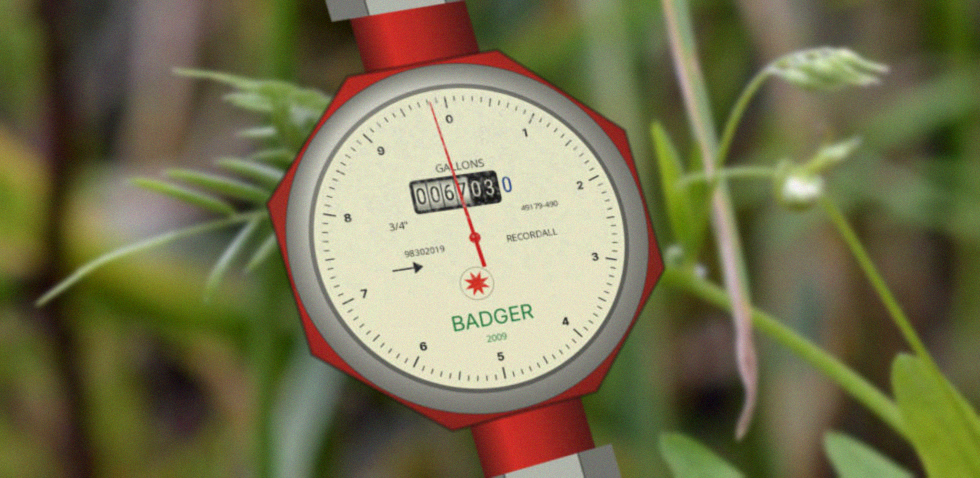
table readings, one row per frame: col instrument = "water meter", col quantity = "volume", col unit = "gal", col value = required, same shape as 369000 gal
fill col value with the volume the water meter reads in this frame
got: 67029.8 gal
